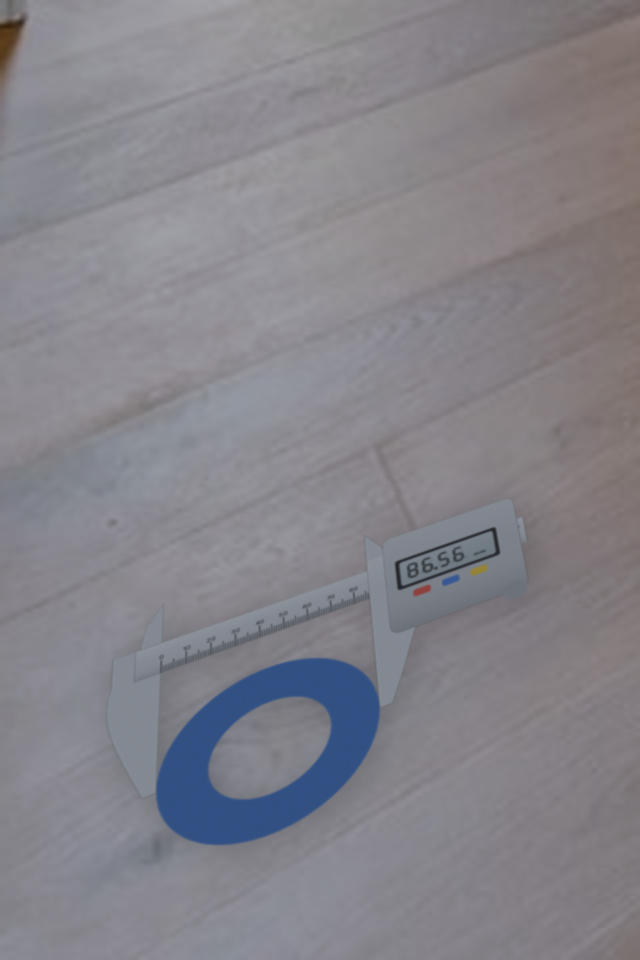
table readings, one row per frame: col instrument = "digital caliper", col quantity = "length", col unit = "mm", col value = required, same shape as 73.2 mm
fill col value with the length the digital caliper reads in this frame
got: 86.56 mm
